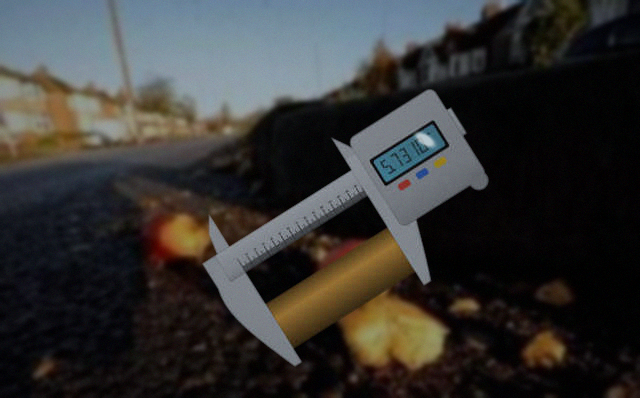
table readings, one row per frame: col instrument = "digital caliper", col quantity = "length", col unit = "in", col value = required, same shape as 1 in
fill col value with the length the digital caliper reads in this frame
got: 5.7310 in
